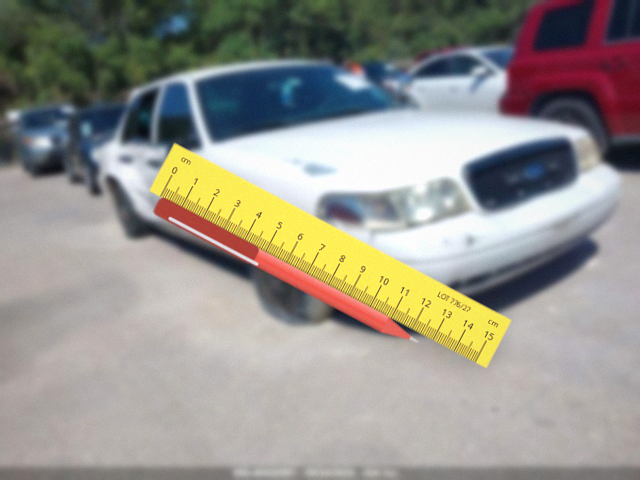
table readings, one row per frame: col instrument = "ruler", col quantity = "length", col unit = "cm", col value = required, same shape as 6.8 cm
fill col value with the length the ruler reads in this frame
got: 12.5 cm
